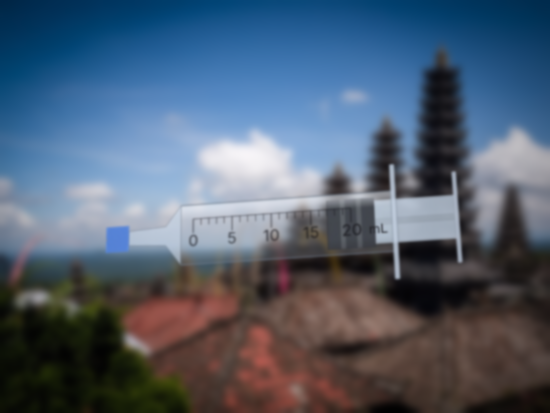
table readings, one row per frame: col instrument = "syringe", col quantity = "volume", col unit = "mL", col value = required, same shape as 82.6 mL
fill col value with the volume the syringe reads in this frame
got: 17 mL
